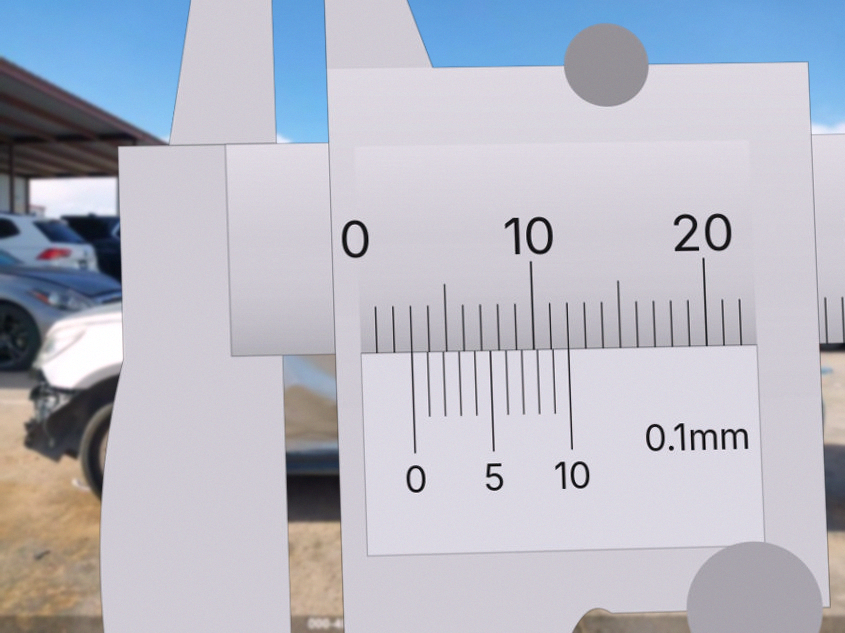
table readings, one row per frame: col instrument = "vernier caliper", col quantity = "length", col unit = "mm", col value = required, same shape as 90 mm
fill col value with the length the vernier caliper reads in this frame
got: 3.0 mm
